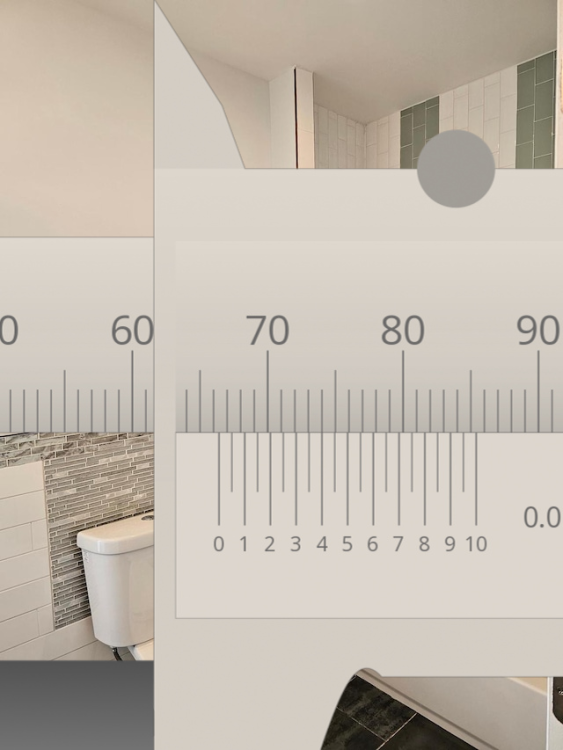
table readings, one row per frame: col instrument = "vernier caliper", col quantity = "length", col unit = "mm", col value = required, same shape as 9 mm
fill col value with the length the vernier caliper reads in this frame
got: 66.4 mm
